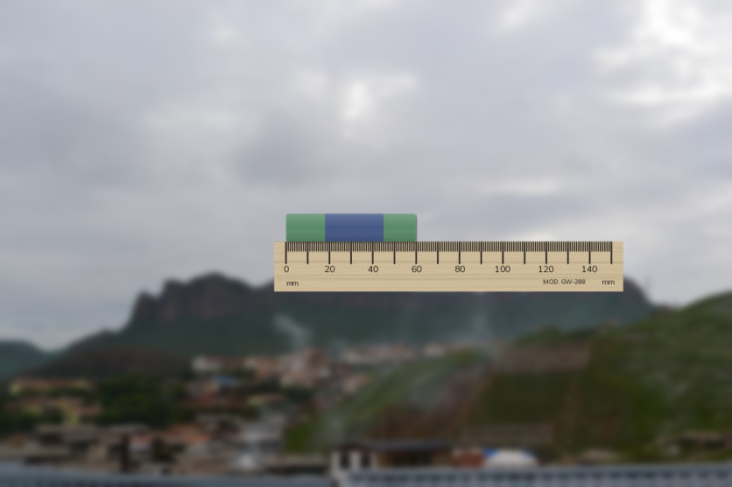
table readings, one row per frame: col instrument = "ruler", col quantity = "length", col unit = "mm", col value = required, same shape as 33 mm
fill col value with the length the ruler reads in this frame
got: 60 mm
